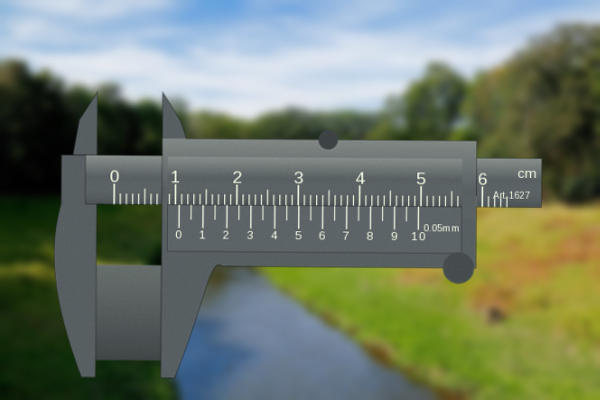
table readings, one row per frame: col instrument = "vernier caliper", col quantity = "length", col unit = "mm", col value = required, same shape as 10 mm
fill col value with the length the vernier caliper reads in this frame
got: 10.6 mm
